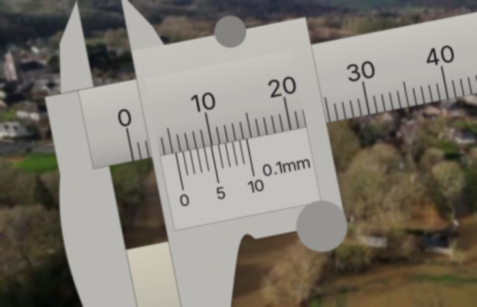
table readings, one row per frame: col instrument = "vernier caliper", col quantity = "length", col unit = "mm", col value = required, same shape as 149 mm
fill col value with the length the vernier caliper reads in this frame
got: 5.4 mm
